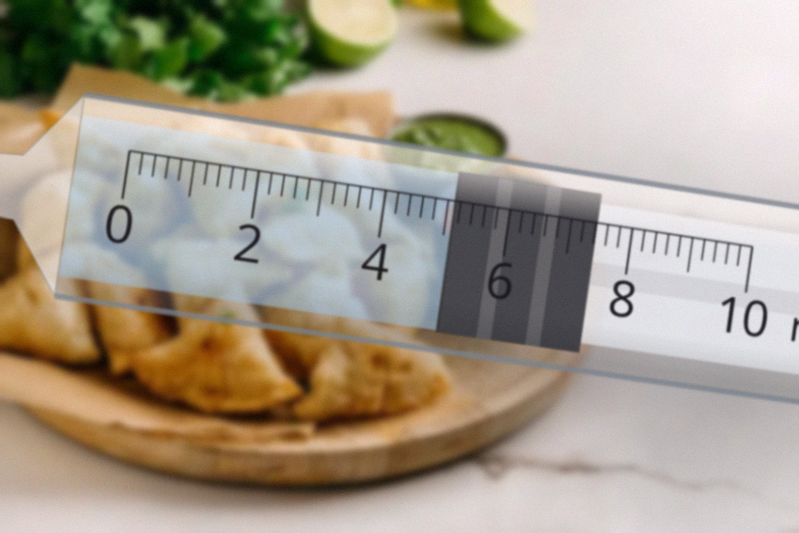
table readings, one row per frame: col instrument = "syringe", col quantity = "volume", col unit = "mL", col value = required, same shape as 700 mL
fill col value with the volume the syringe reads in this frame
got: 5.1 mL
